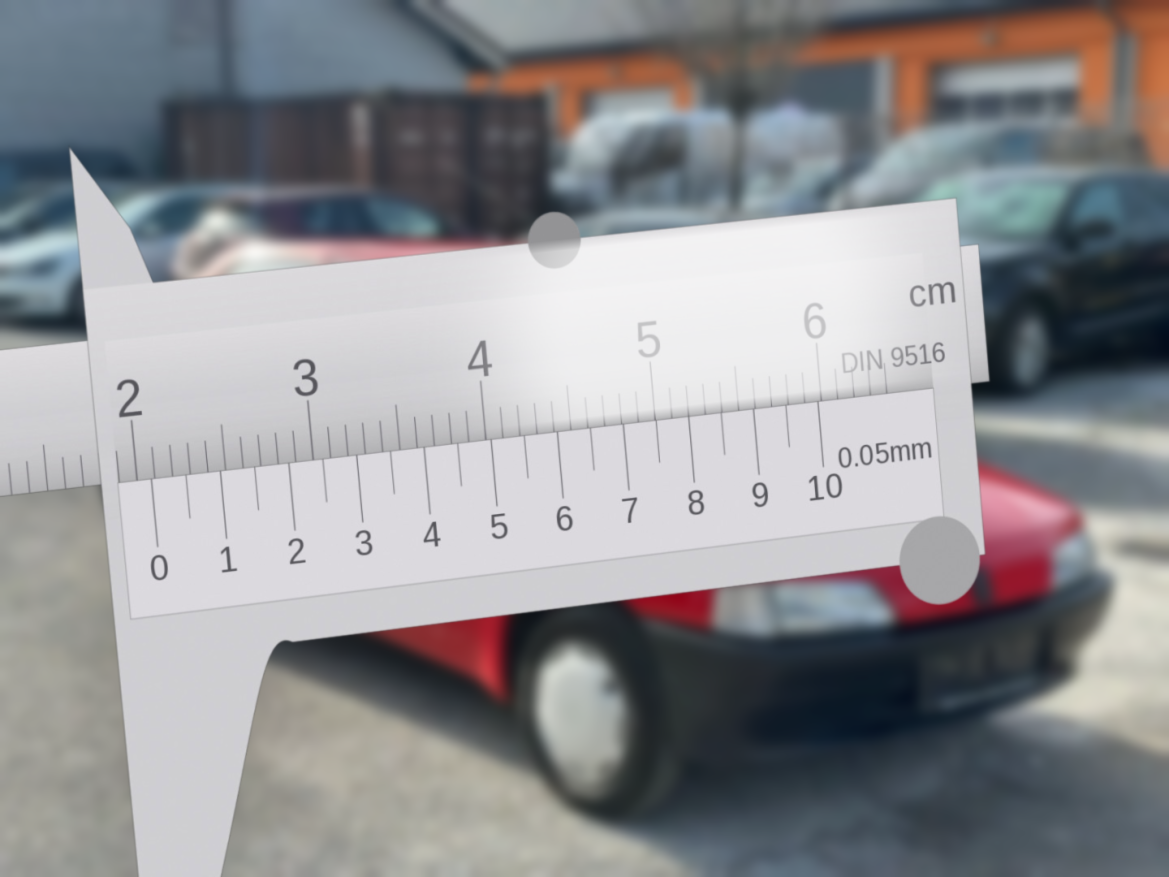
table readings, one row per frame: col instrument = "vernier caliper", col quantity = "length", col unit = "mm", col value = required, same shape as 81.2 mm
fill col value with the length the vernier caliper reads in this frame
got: 20.8 mm
